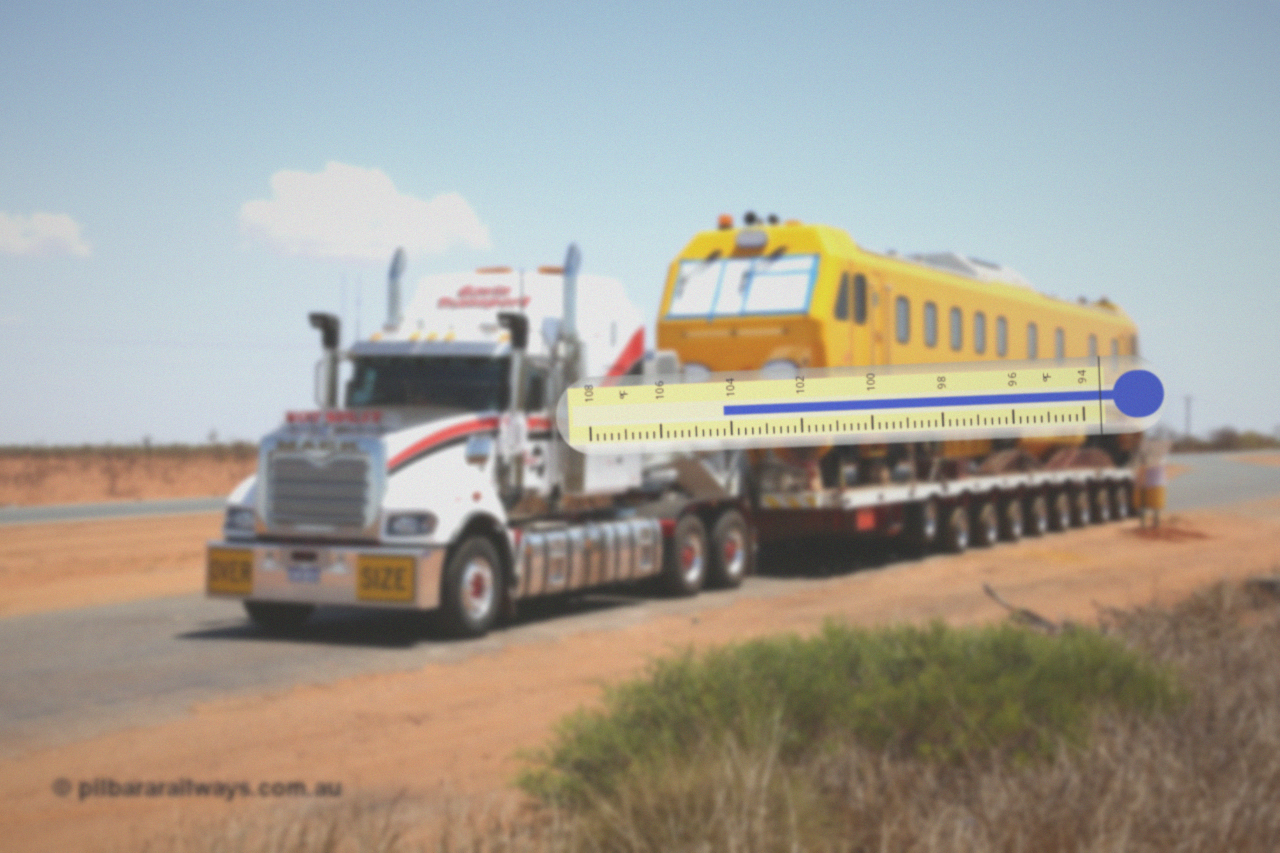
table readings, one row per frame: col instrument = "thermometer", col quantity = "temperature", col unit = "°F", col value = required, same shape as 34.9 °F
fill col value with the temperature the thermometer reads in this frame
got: 104.2 °F
